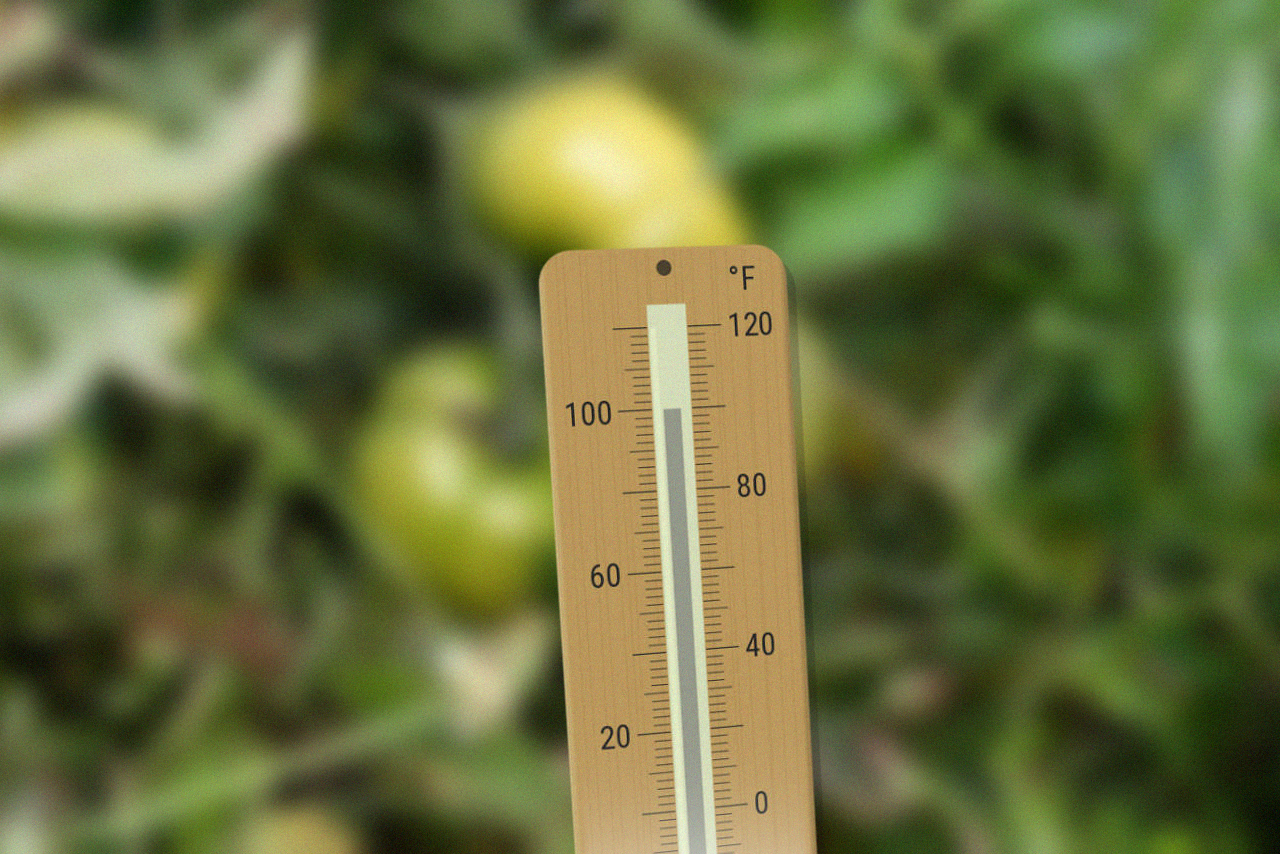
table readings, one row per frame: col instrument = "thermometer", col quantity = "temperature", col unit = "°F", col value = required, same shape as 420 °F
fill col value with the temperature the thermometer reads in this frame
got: 100 °F
